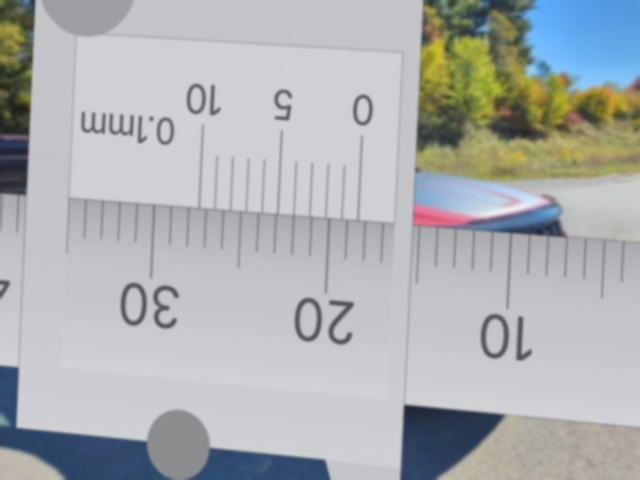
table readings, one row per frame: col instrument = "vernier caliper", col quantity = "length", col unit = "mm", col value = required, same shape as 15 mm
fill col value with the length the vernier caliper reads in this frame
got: 18.4 mm
